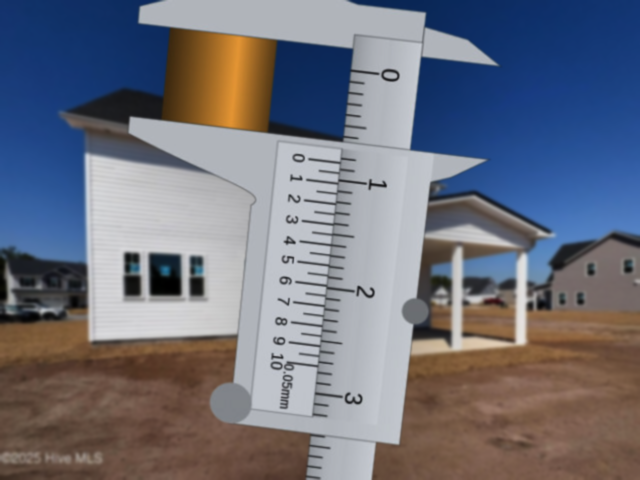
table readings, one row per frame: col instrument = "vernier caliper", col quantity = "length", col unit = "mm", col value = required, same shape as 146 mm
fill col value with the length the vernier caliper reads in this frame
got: 8.4 mm
